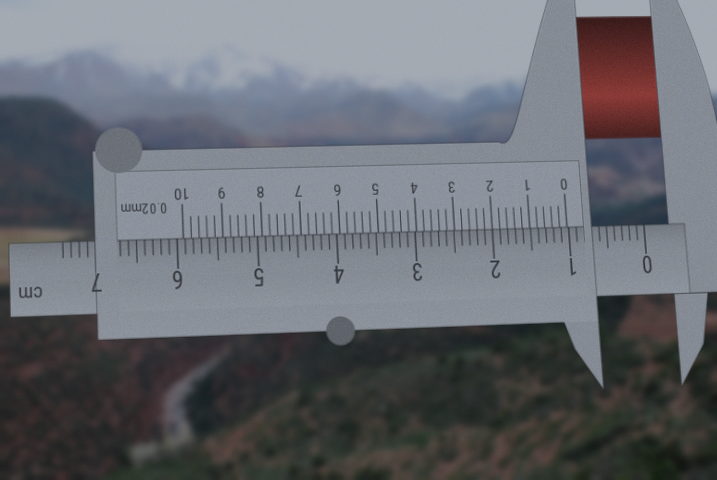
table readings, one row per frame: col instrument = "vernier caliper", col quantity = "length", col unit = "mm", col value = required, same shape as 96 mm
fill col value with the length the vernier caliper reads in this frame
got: 10.2 mm
